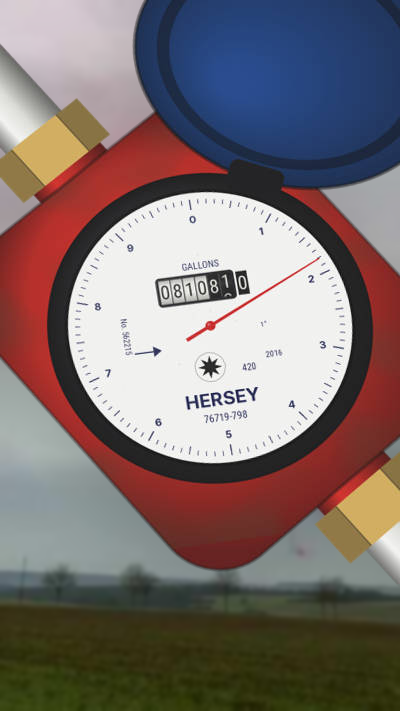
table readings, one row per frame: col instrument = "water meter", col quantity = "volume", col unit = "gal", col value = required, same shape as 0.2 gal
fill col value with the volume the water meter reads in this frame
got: 810811.8 gal
